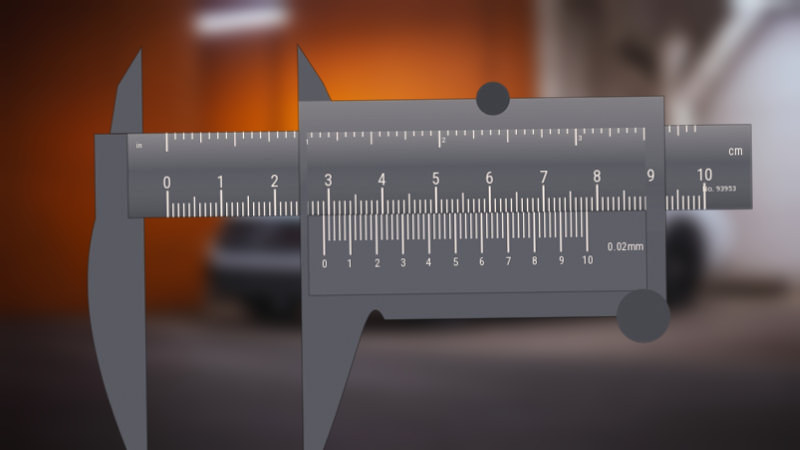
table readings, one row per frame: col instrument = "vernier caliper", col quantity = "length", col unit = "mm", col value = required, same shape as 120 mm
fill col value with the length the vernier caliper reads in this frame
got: 29.0 mm
